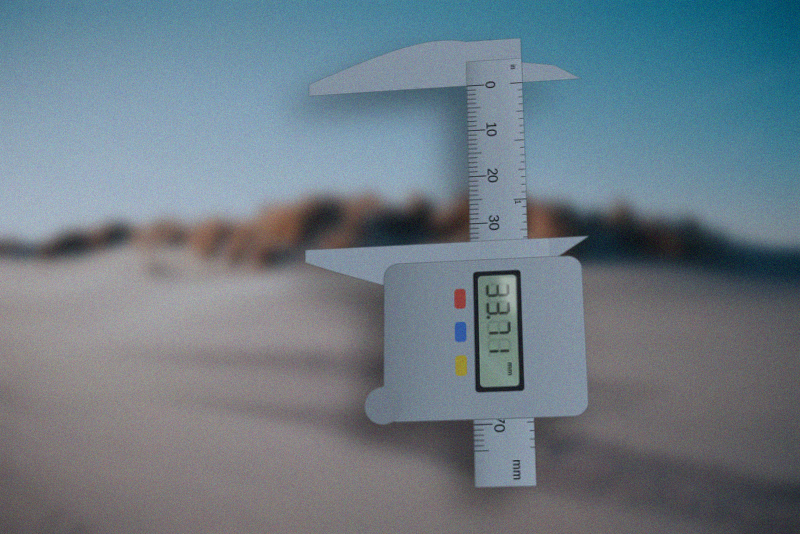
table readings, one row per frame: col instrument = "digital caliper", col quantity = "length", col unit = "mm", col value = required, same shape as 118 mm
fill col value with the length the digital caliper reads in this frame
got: 33.71 mm
